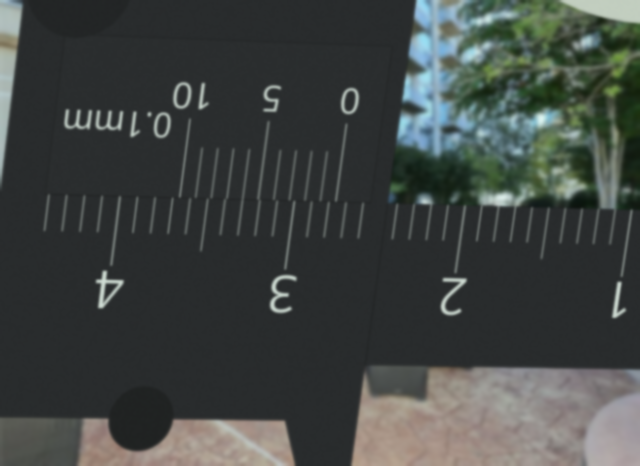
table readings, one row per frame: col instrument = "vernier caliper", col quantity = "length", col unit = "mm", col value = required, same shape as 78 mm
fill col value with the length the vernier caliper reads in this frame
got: 27.6 mm
